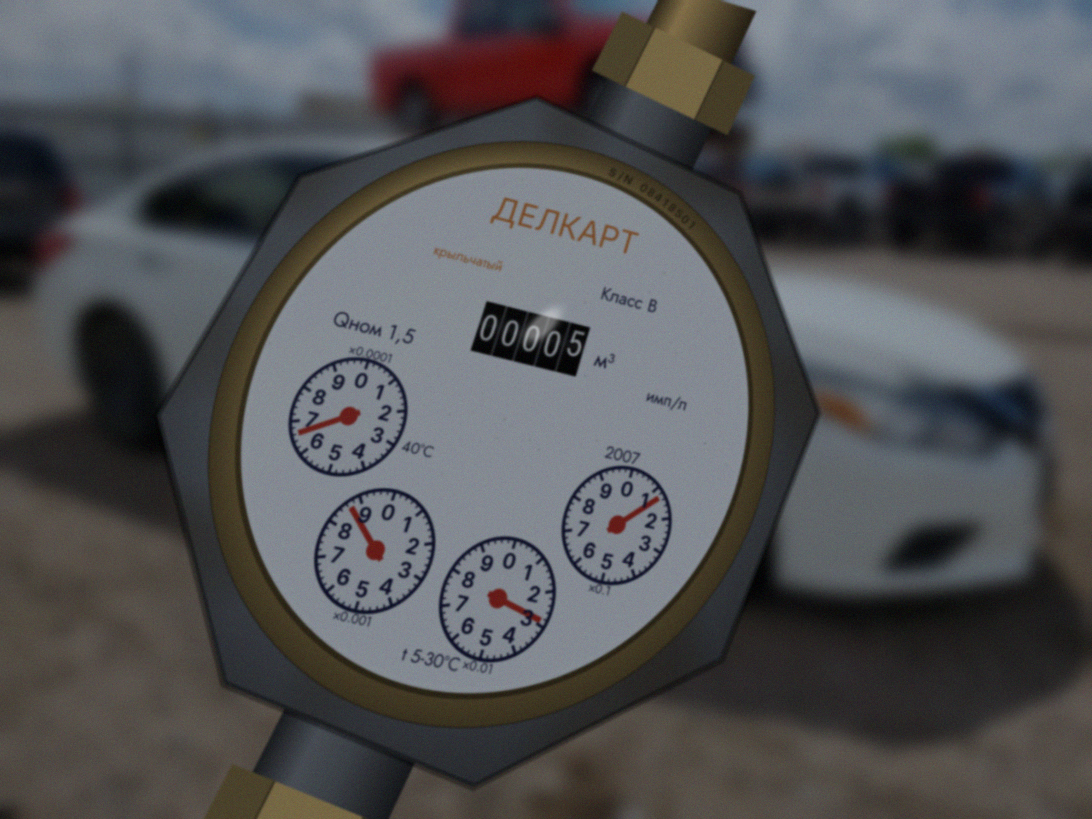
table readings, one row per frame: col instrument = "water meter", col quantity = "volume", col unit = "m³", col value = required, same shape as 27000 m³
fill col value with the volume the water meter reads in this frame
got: 5.1286 m³
